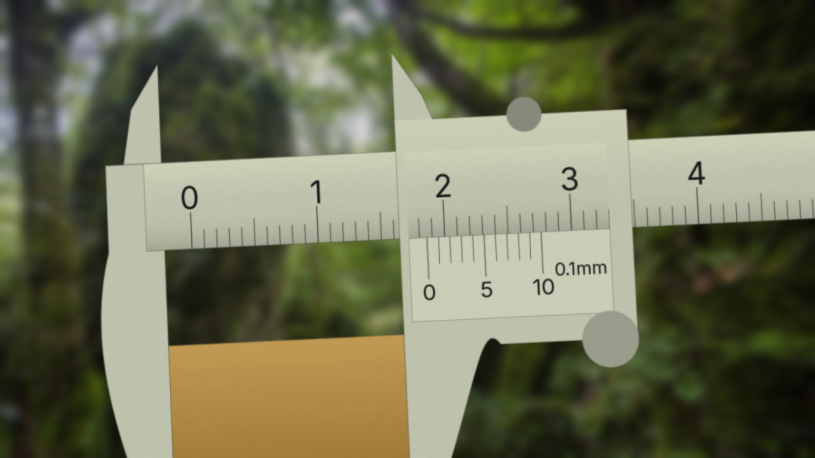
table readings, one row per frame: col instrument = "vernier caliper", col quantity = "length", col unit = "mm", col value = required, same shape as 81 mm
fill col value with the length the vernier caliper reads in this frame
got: 18.6 mm
